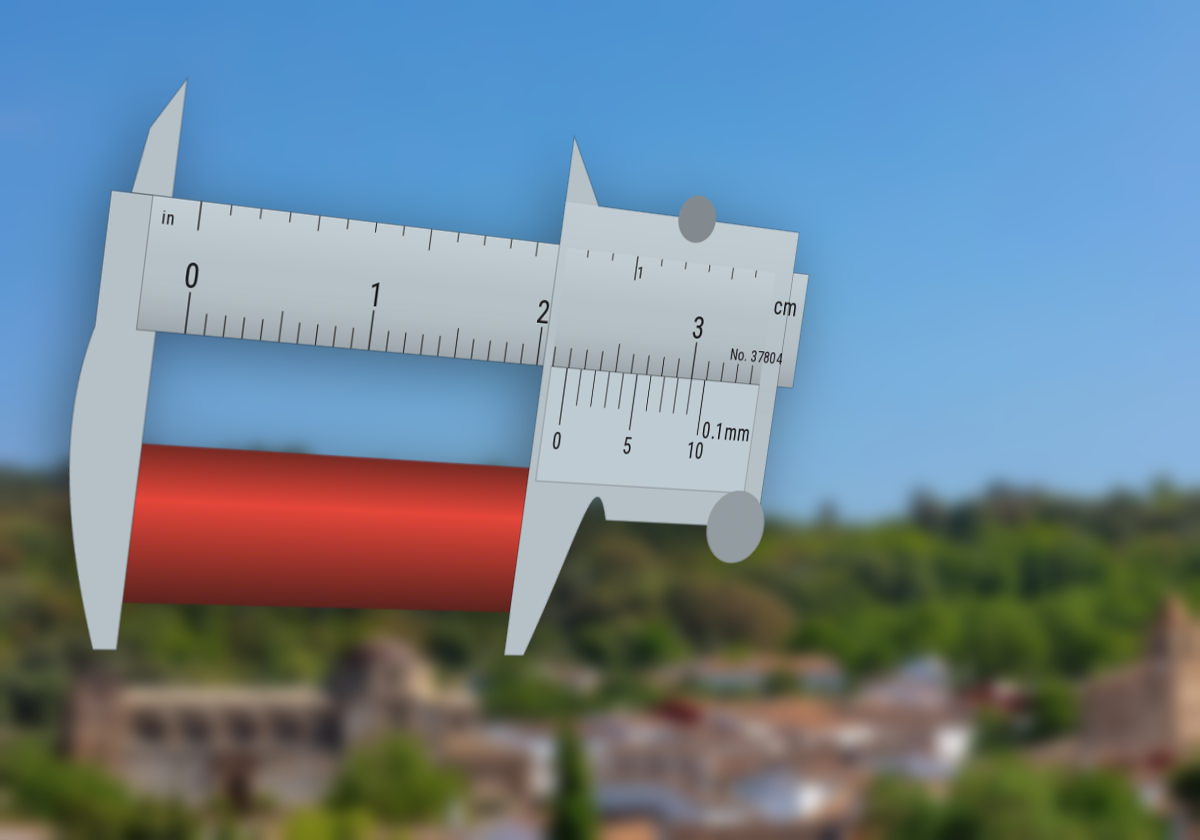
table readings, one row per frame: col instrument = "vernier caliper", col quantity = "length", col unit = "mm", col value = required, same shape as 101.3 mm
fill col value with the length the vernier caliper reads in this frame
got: 21.9 mm
